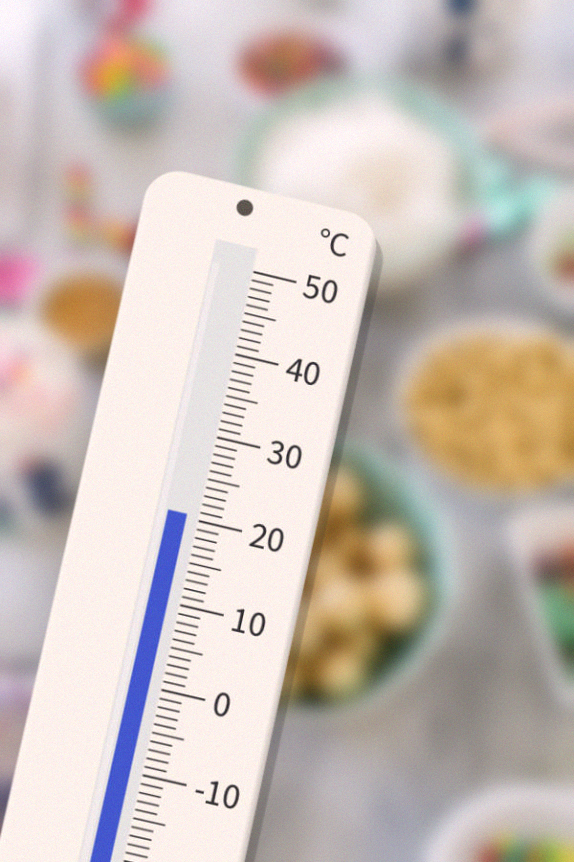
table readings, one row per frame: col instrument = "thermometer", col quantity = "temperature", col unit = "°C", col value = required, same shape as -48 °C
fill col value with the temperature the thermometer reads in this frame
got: 20.5 °C
